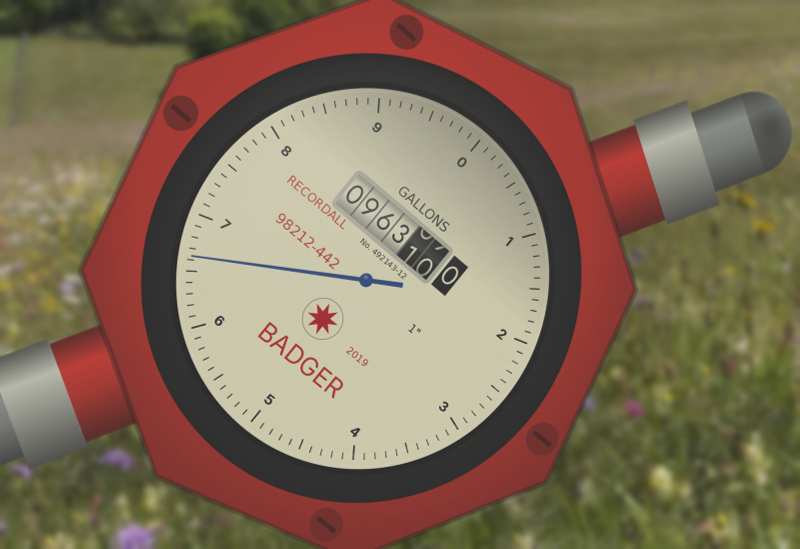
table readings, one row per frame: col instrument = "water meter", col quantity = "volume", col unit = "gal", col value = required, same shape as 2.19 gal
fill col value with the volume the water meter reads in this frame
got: 963096.6 gal
